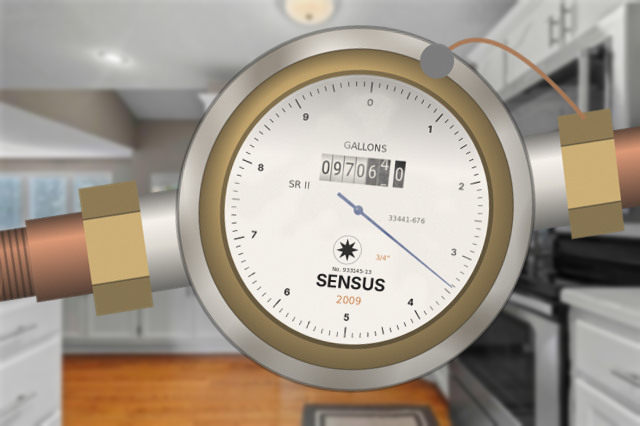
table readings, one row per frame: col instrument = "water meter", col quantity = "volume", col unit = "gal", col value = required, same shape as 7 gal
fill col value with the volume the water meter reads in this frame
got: 970643.4 gal
